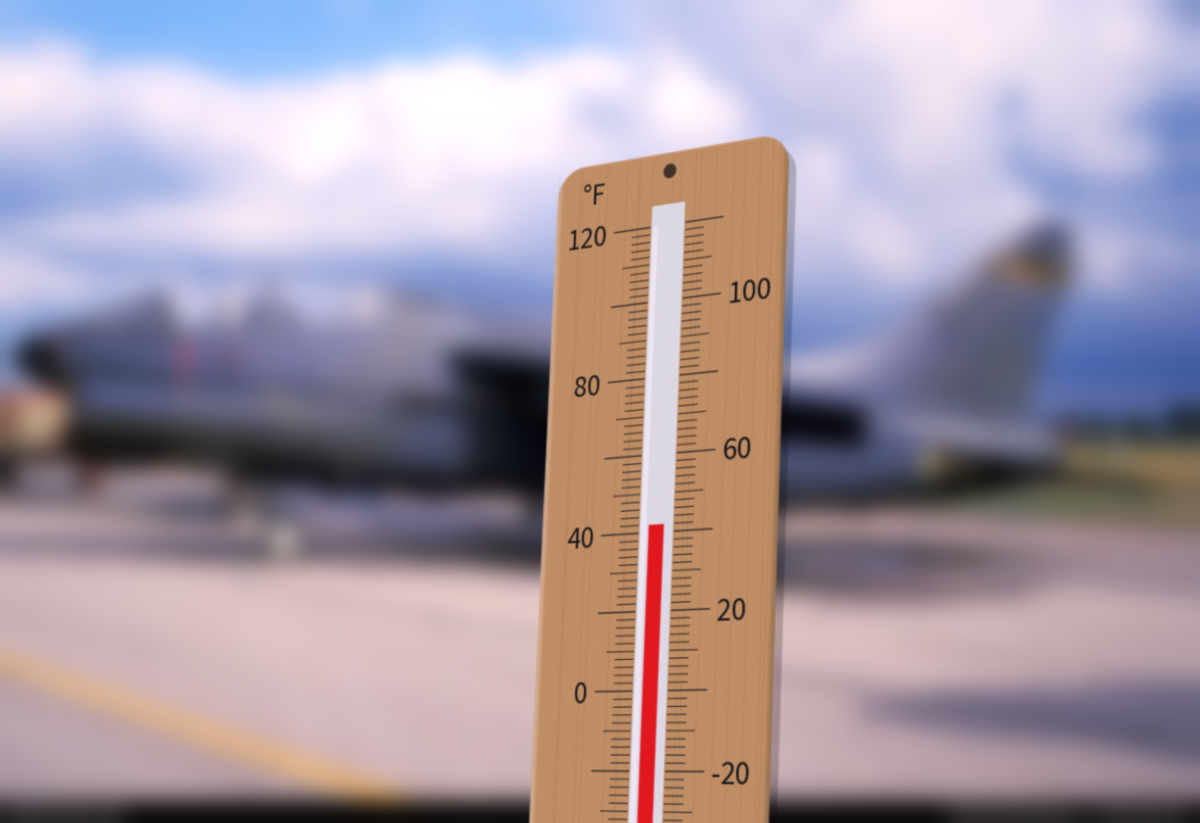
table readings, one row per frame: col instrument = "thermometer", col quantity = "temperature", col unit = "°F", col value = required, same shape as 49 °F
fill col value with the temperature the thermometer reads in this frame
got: 42 °F
